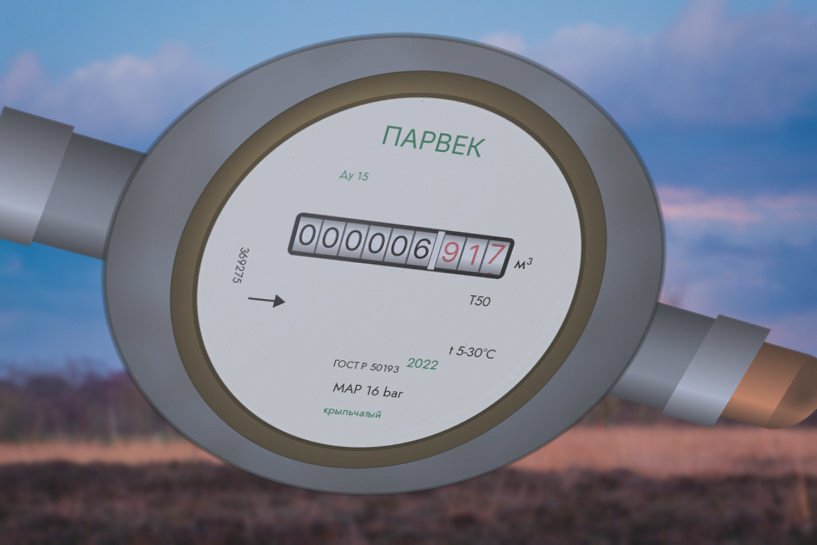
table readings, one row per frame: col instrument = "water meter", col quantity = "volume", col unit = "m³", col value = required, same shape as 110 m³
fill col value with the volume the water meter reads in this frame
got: 6.917 m³
